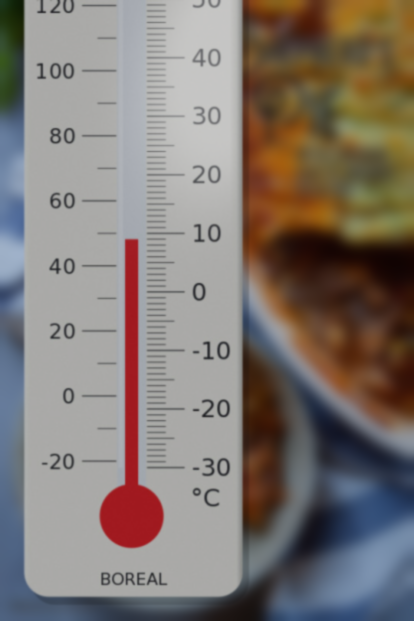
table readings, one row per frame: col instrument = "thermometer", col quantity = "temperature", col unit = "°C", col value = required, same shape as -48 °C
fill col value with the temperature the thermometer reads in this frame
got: 9 °C
